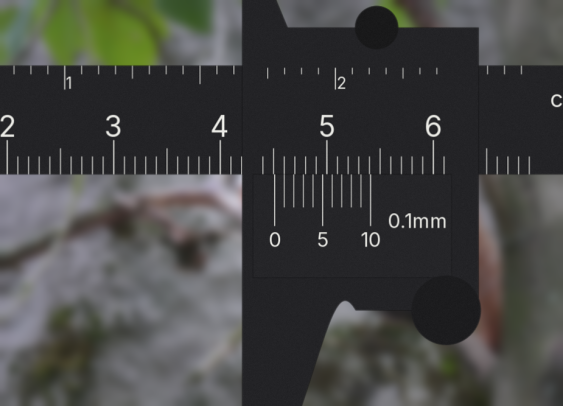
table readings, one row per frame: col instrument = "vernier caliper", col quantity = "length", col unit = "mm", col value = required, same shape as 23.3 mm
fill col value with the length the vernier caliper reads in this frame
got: 45.1 mm
